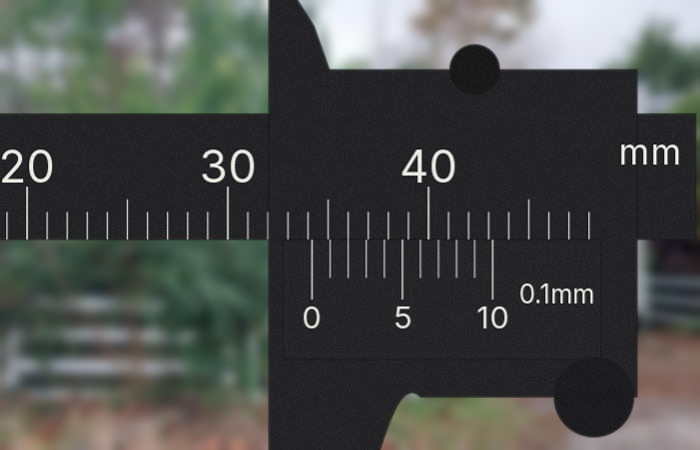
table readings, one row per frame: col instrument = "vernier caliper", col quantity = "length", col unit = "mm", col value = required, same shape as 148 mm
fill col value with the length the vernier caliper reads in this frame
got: 34.2 mm
